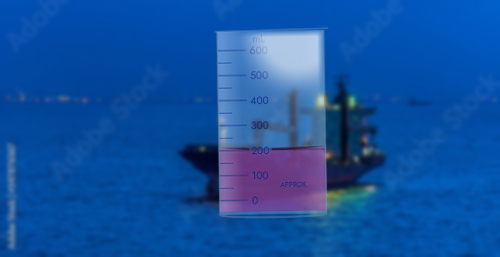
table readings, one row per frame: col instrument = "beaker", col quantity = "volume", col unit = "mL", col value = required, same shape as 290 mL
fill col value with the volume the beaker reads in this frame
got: 200 mL
